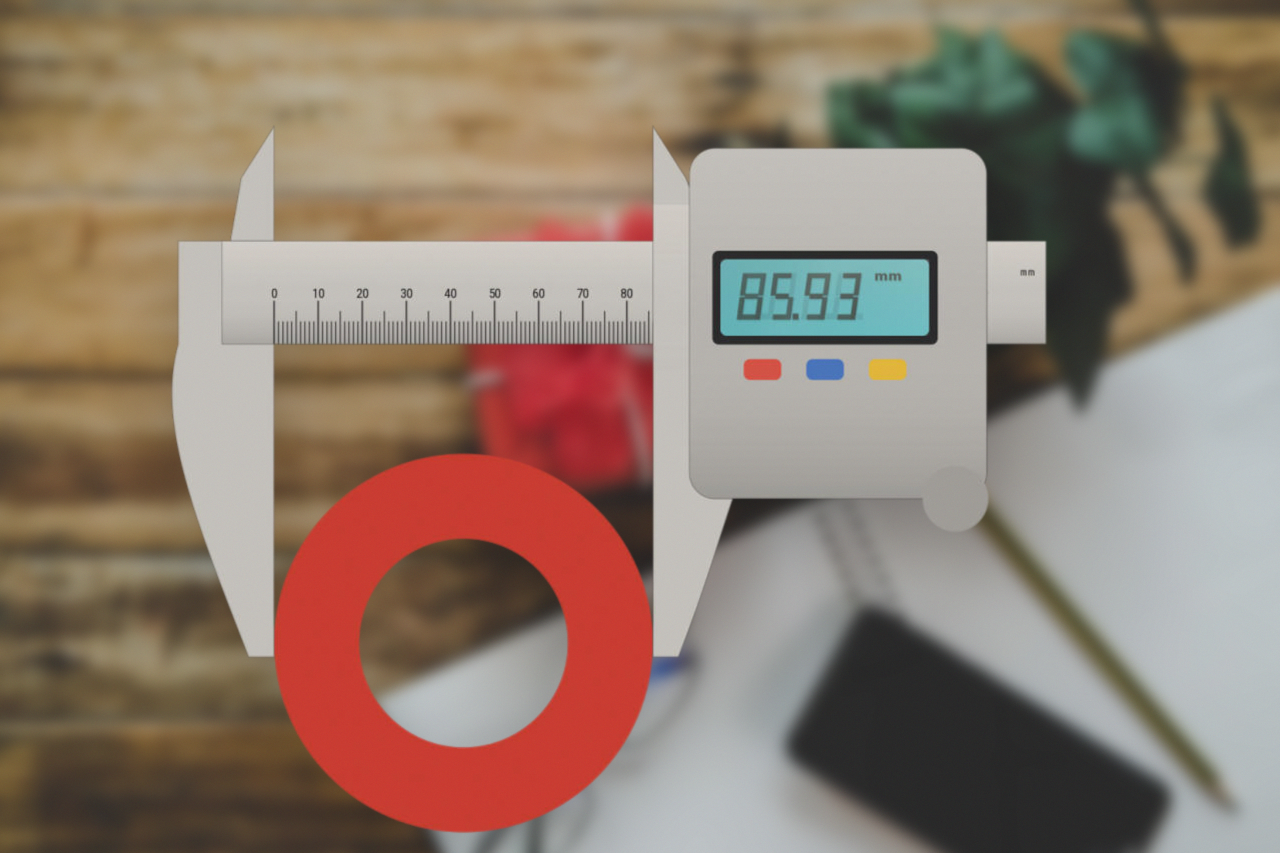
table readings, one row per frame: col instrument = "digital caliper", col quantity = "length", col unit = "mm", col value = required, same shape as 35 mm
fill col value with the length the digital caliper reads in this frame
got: 85.93 mm
